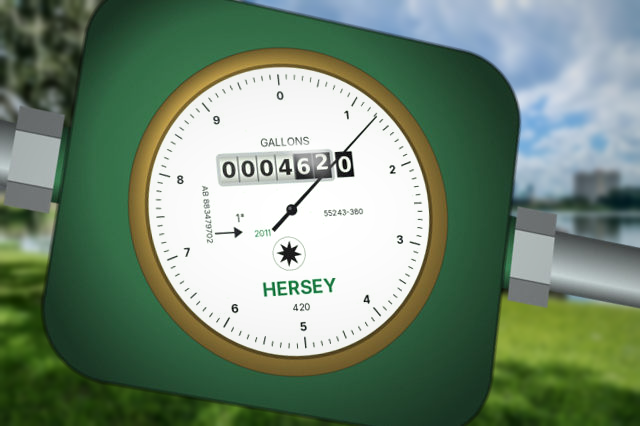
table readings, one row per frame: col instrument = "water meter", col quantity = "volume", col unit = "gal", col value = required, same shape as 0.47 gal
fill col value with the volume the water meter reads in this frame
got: 4621.3 gal
